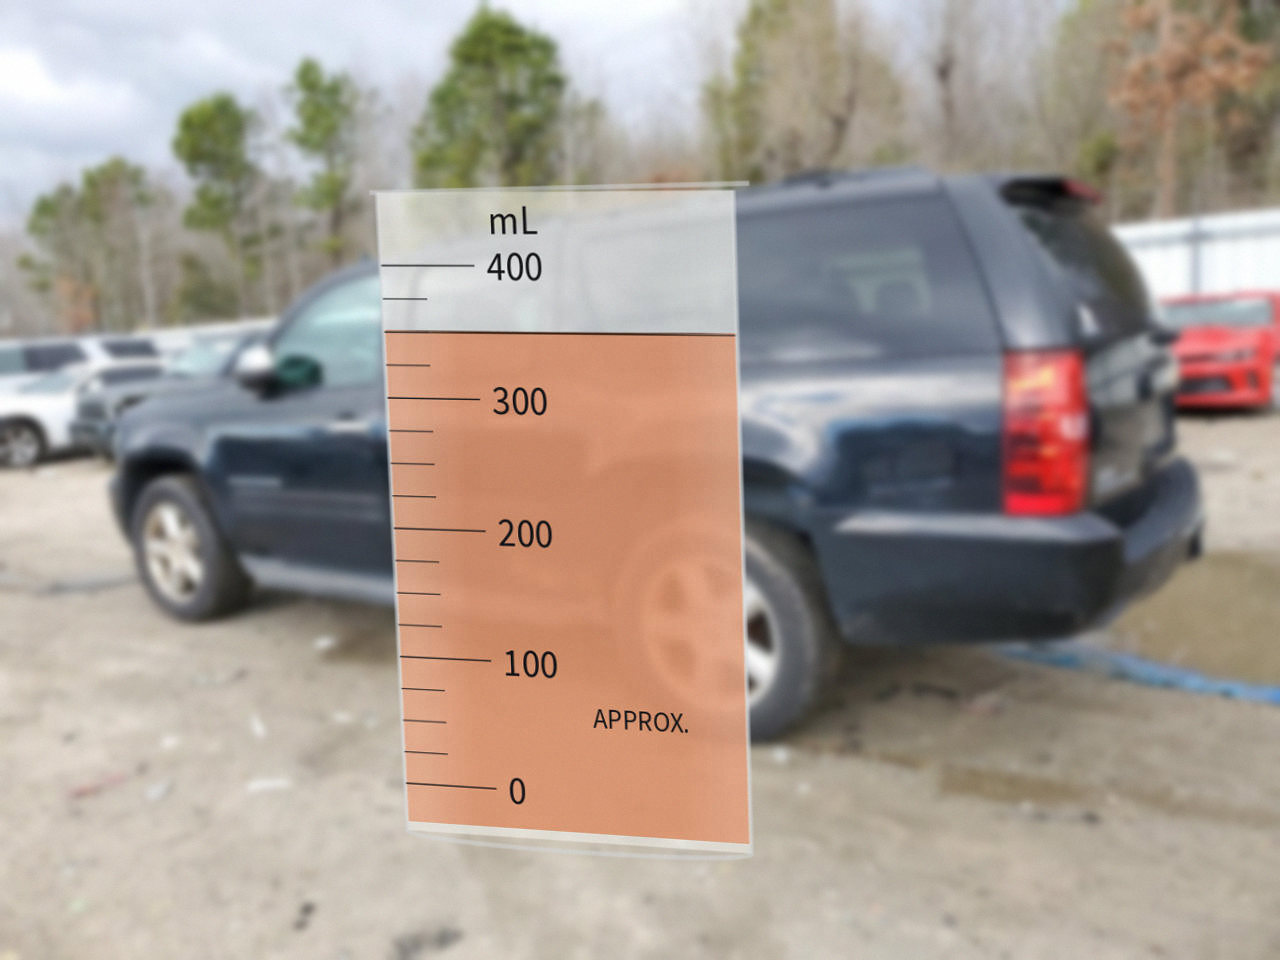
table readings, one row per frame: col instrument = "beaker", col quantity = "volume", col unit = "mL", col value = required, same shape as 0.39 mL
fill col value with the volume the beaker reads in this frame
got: 350 mL
